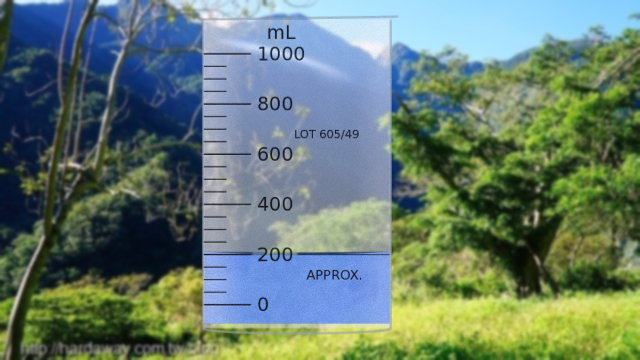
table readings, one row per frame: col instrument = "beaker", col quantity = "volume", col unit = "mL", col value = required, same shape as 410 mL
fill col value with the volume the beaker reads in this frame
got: 200 mL
